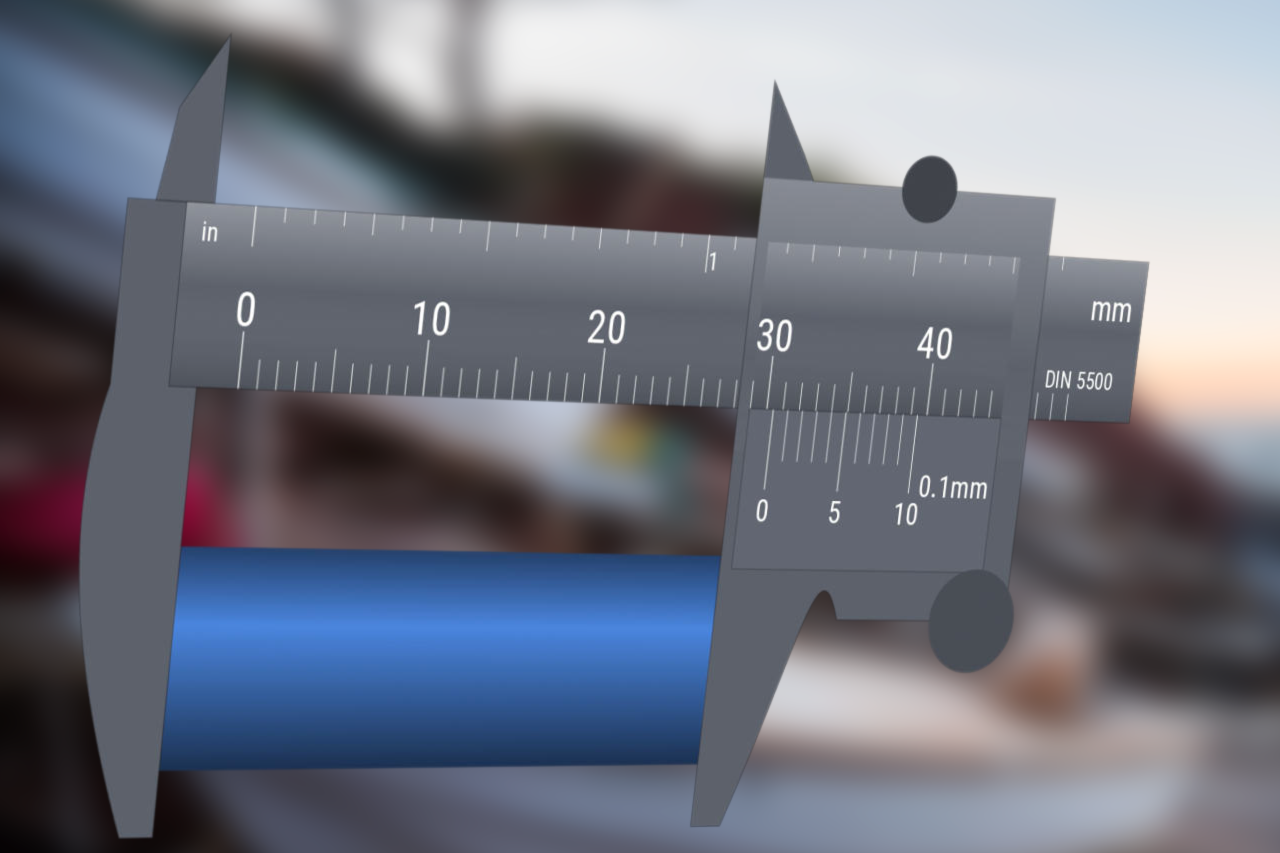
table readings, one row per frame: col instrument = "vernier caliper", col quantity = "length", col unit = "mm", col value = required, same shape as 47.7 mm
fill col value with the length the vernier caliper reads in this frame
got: 30.4 mm
